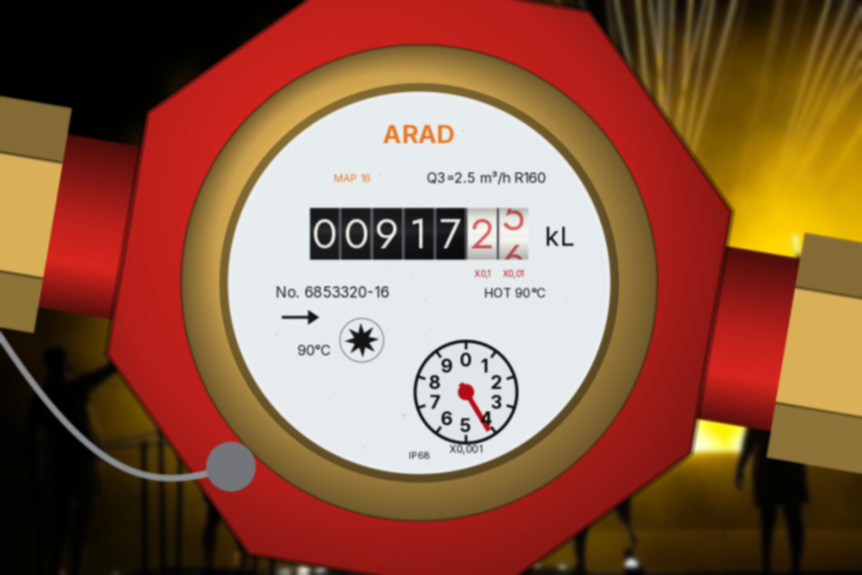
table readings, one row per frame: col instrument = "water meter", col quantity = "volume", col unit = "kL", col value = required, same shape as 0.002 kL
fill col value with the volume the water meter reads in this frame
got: 917.254 kL
